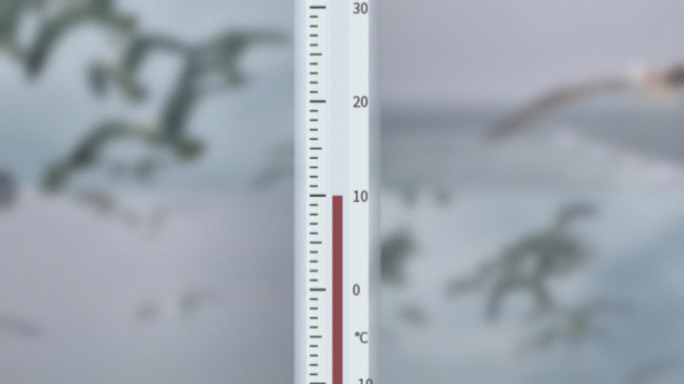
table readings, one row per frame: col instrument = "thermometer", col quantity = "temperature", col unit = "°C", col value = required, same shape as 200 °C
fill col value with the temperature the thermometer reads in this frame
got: 10 °C
